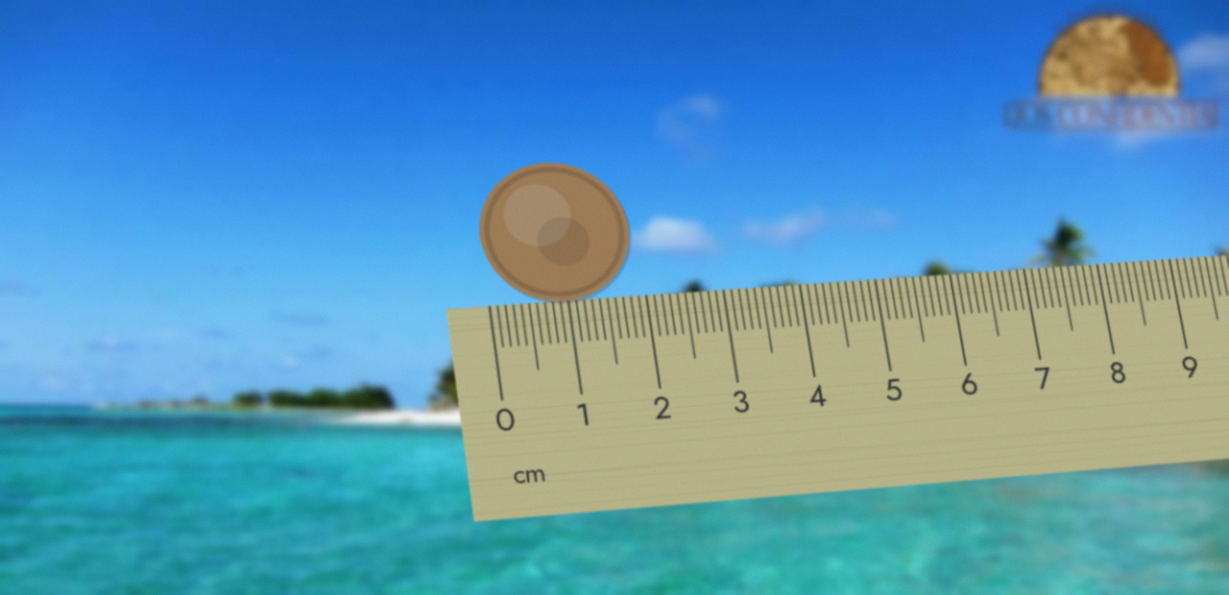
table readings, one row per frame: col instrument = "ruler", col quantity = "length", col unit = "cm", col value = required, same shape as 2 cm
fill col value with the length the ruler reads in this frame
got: 1.9 cm
